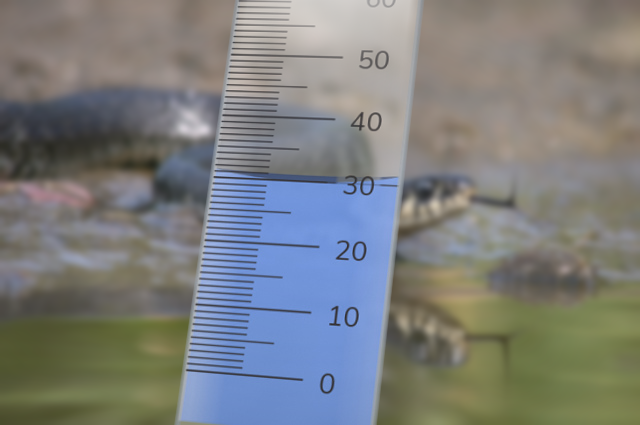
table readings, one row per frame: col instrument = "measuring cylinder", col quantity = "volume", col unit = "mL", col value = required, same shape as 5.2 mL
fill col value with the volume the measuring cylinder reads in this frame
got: 30 mL
